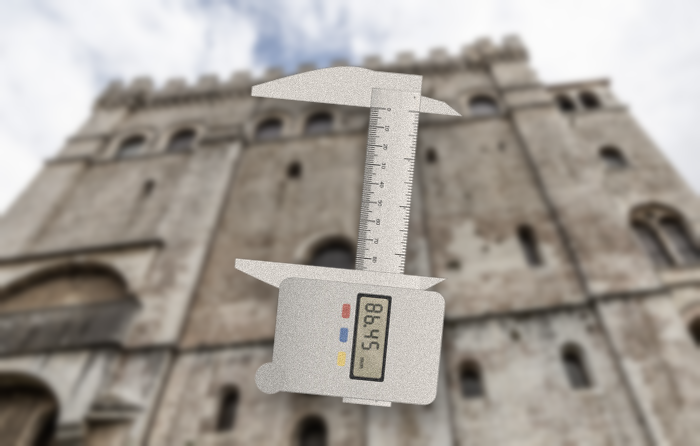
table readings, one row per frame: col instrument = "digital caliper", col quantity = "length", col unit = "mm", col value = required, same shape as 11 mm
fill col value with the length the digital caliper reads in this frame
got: 86.45 mm
